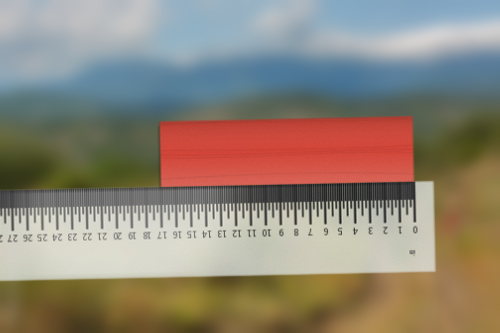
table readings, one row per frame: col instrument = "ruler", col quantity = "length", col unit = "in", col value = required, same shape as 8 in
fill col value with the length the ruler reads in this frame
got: 17 in
